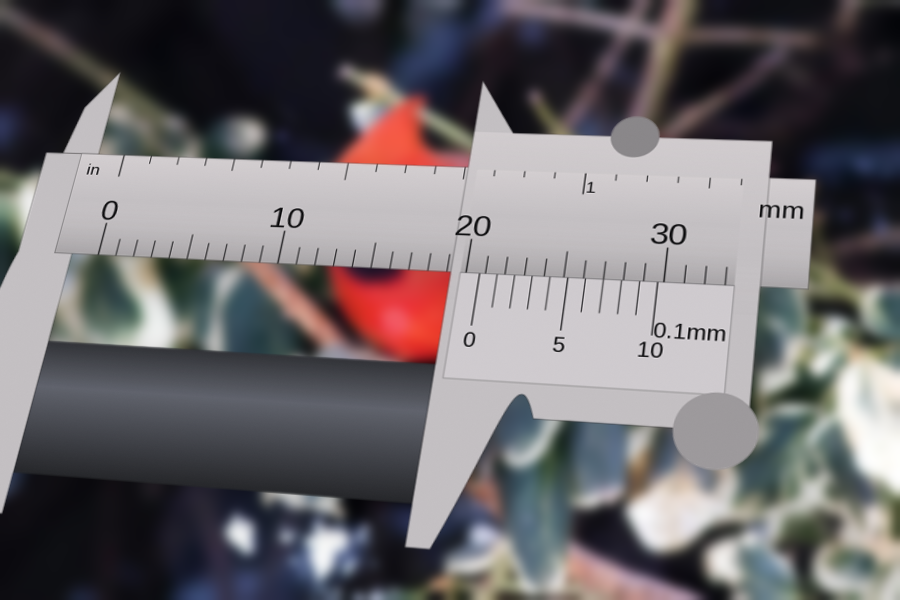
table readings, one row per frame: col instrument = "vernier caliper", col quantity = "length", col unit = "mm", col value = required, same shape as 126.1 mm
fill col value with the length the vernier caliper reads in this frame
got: 20.7 mm
